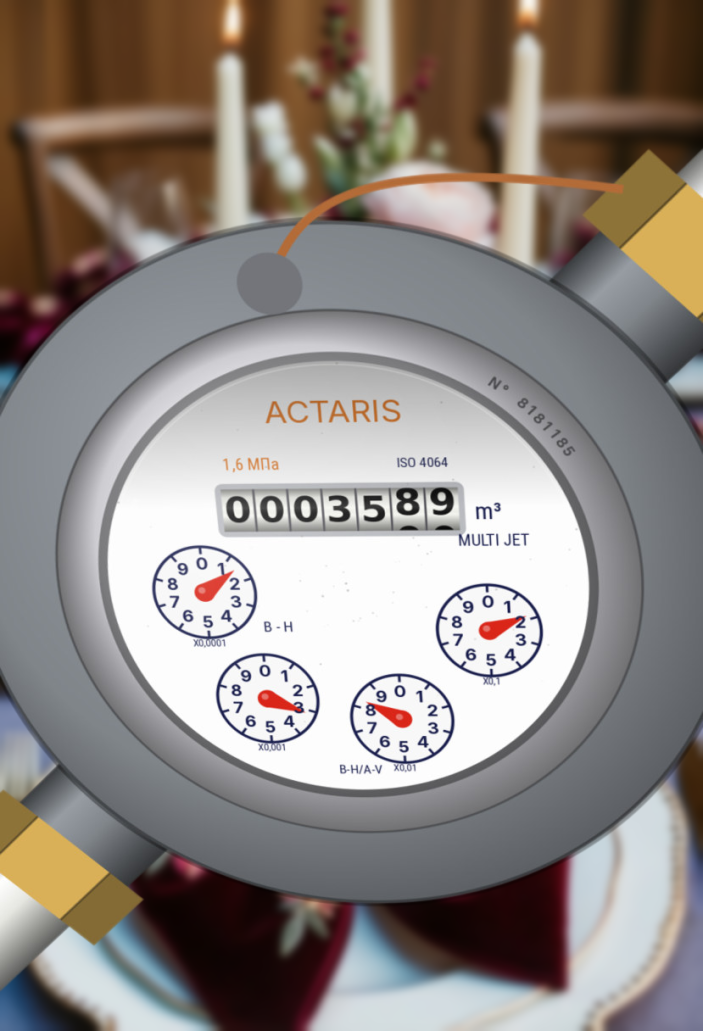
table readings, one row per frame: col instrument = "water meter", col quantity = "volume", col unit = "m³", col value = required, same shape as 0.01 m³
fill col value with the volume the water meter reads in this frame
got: 3589.1831 m³
